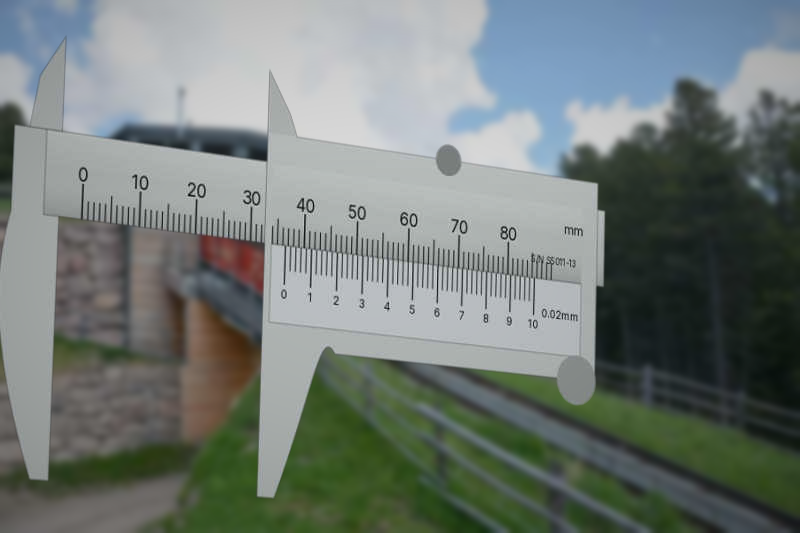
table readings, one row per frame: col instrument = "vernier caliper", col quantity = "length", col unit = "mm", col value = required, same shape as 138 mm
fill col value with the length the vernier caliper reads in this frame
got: 36.5 mm
